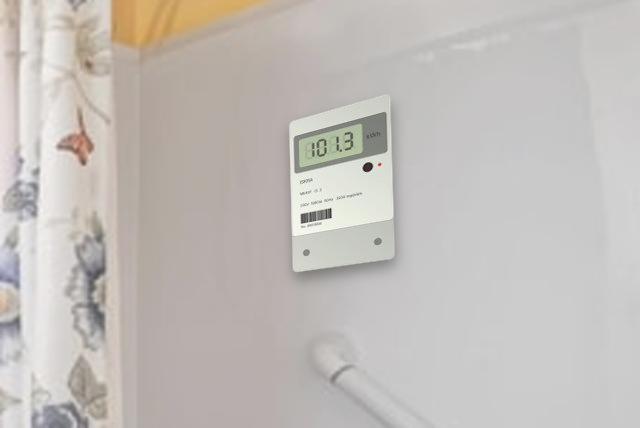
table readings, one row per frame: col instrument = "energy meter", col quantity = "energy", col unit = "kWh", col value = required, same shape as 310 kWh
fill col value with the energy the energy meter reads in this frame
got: 101.3 kWh
